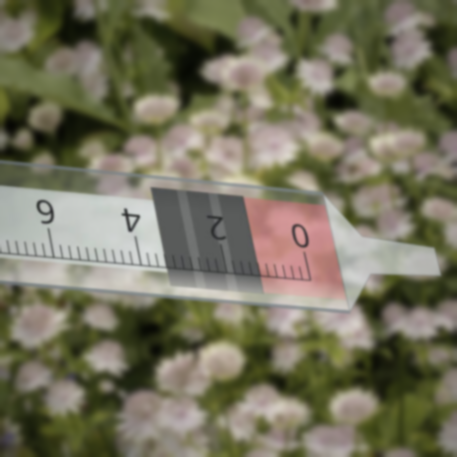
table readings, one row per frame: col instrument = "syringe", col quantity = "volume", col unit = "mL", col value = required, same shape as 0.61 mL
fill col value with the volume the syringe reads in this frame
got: 1.2 mL
